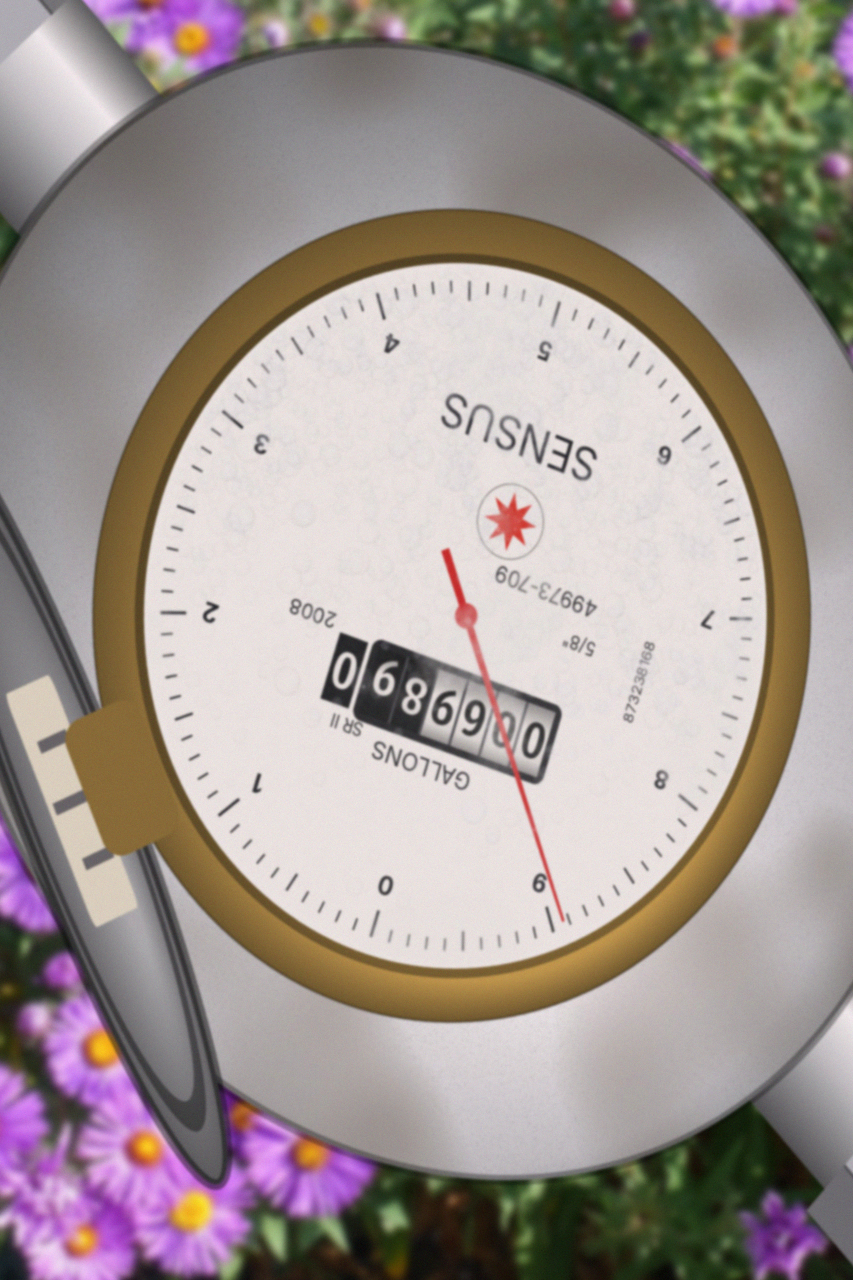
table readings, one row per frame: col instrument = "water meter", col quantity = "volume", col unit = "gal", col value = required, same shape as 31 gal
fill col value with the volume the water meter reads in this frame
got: 69888.9 gal
